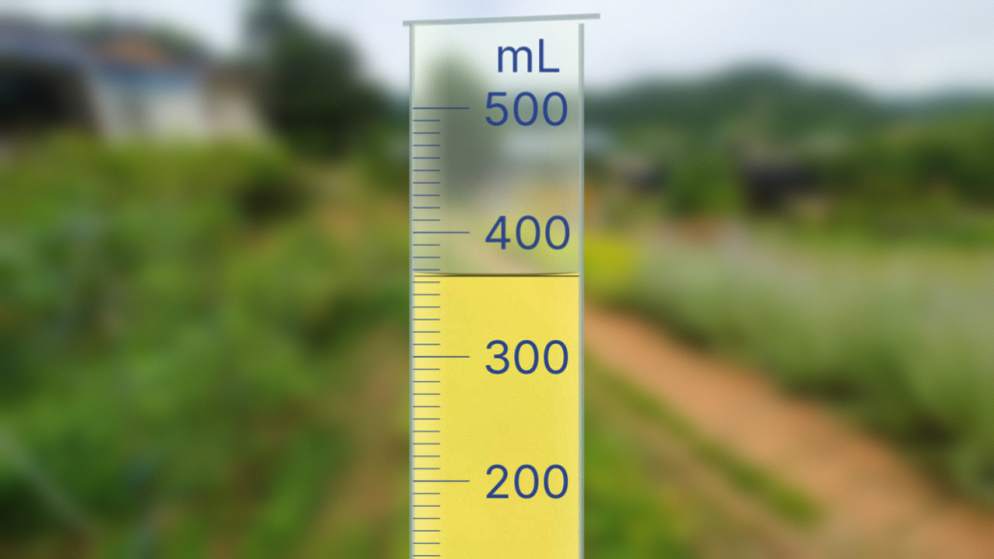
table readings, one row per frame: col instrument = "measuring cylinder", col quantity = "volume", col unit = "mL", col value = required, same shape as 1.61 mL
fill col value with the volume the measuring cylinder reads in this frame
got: 365 mL
